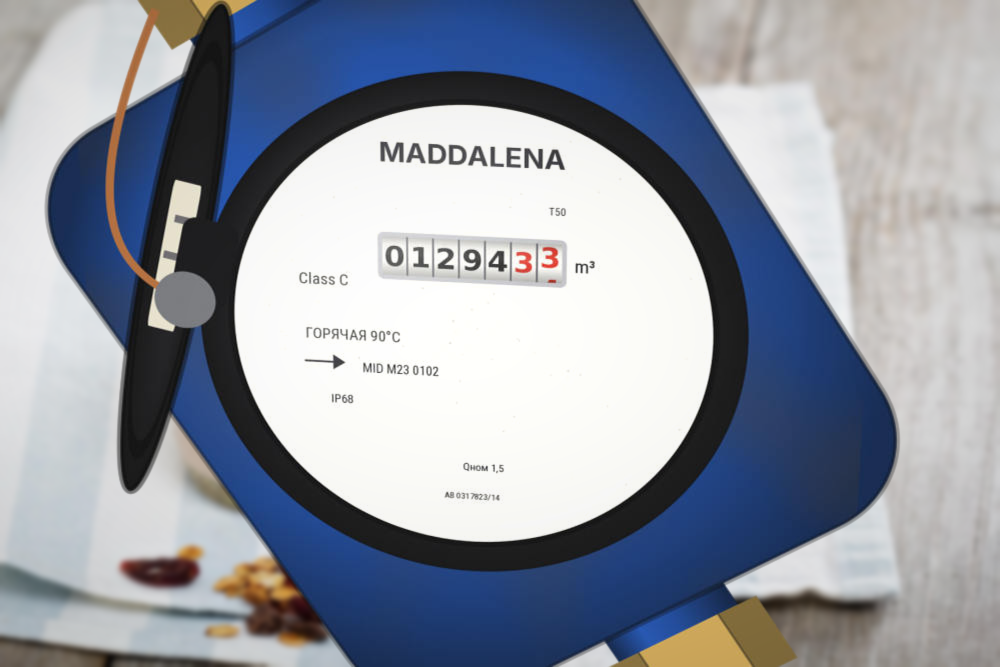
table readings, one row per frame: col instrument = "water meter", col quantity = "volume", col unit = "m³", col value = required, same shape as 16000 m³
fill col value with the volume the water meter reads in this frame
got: 1294.33 m³
